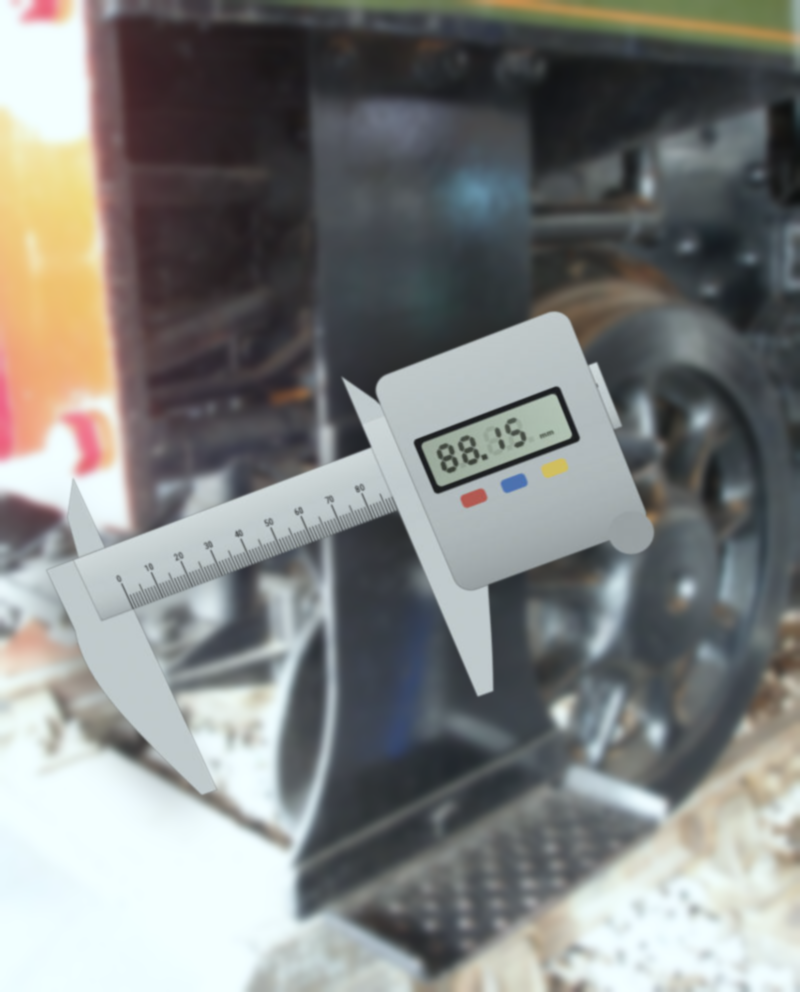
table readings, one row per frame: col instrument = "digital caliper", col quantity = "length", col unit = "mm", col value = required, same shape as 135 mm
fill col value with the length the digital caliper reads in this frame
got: 88.15 mm
